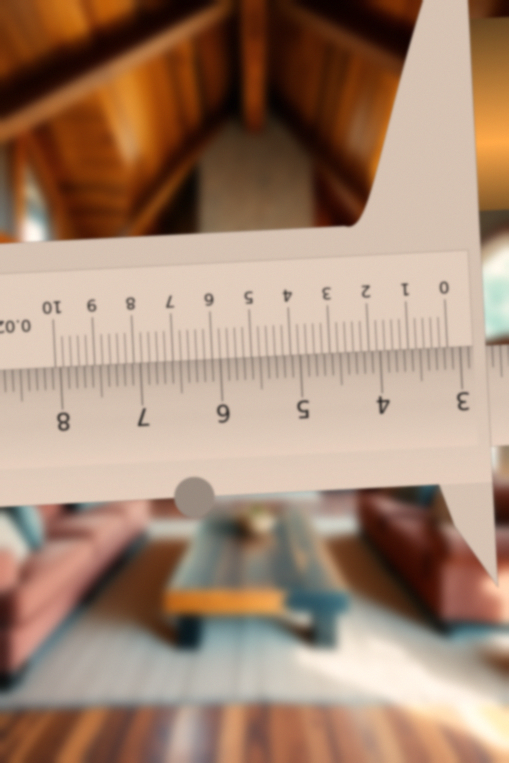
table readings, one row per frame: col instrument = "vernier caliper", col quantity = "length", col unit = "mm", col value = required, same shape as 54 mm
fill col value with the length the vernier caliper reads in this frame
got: 31.6 mm
